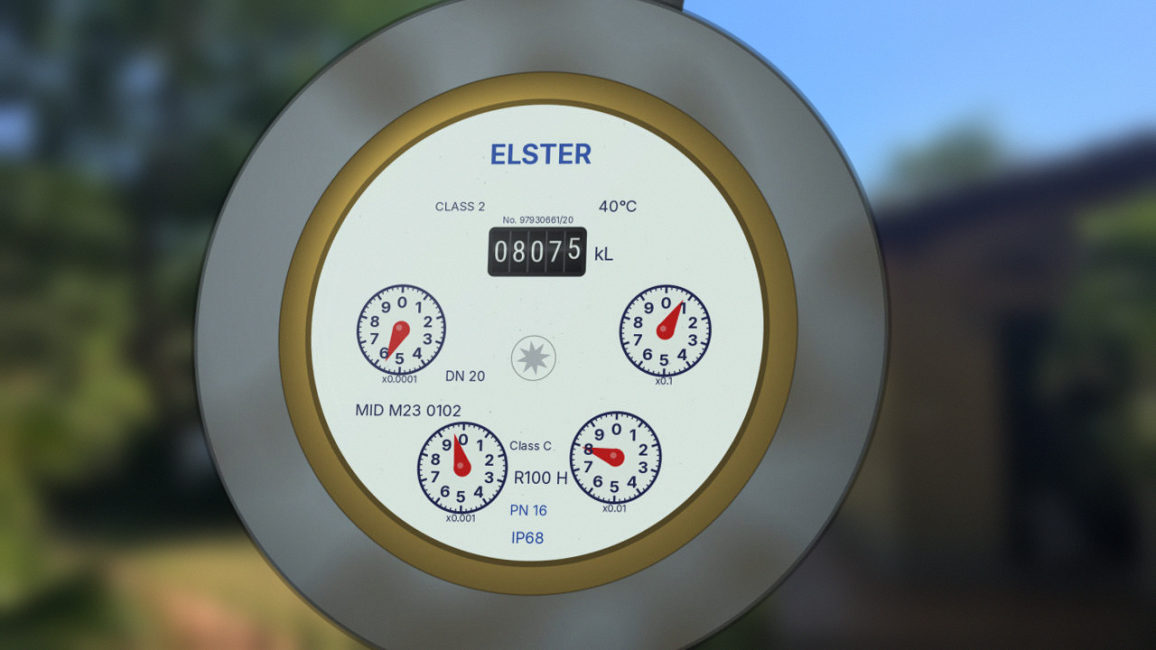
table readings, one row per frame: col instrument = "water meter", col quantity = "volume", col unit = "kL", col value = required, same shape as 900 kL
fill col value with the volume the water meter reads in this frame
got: 8075.0795 kL
